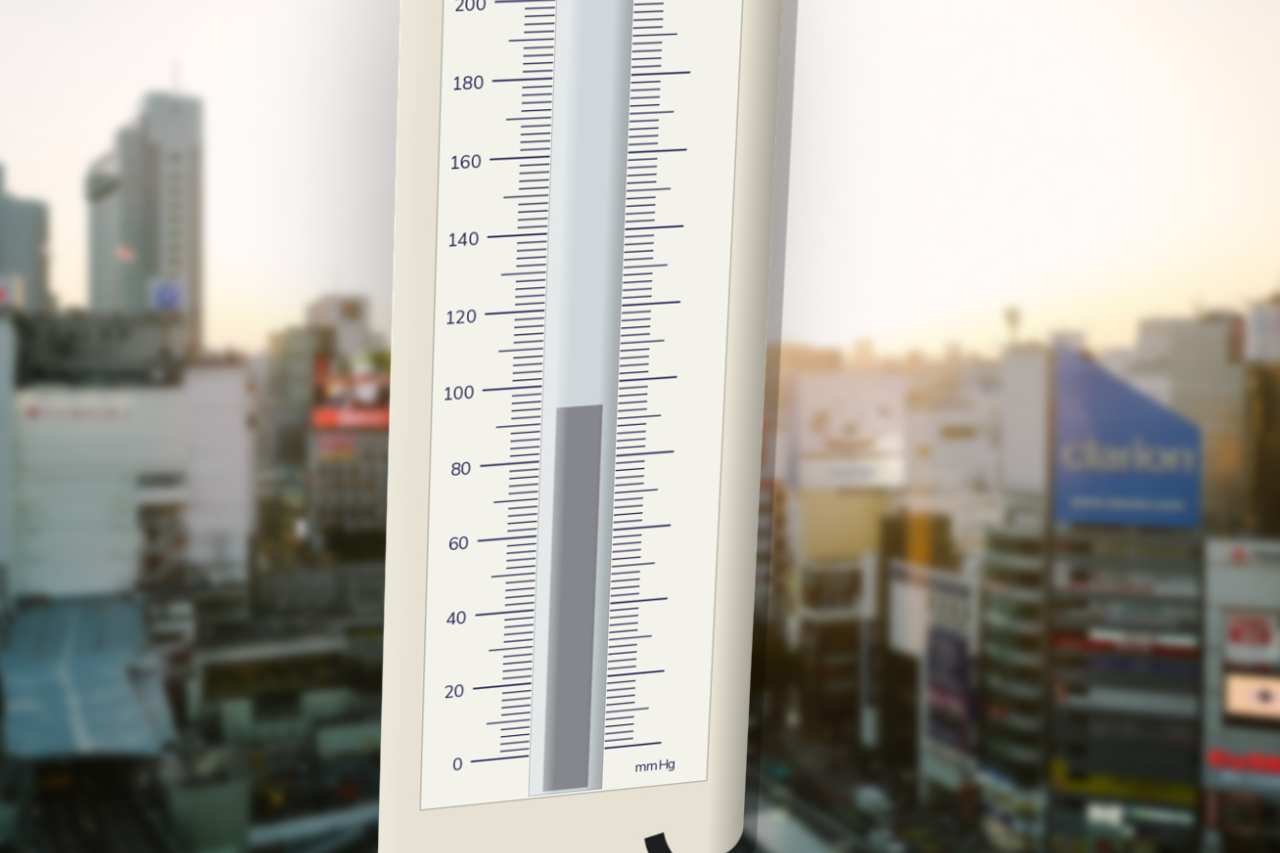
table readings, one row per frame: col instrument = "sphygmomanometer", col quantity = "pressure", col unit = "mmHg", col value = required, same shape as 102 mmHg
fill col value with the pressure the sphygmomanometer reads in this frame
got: 94 mmHg
